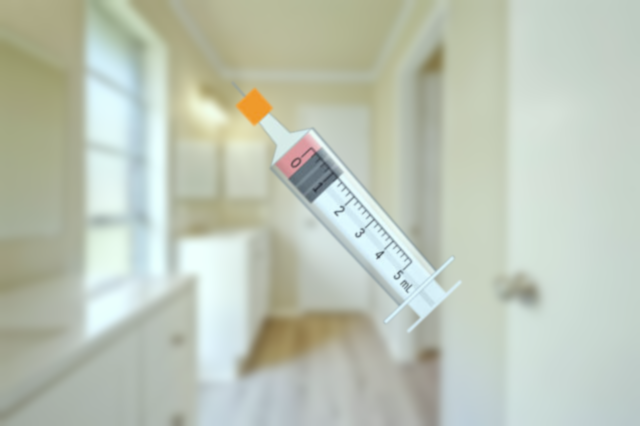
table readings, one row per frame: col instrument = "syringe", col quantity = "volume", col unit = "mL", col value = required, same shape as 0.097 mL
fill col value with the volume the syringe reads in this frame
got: 0.2 mL
